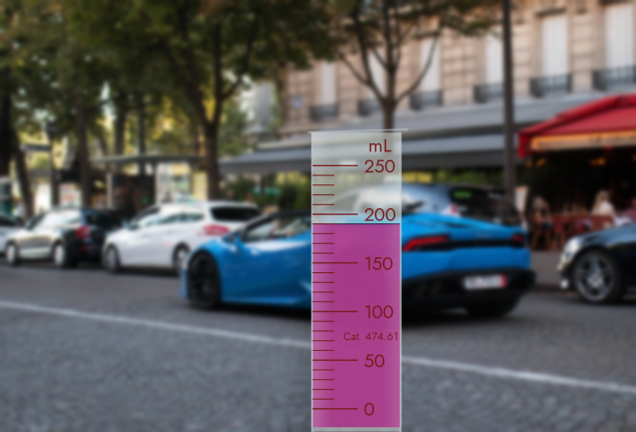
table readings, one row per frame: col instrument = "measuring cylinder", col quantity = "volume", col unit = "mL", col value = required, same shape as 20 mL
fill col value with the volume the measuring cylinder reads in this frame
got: 190 mL
